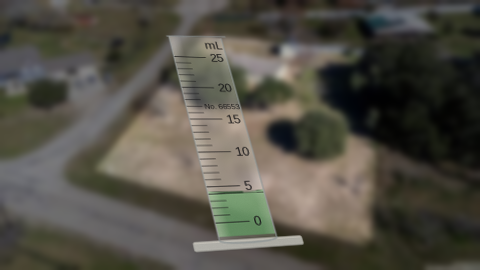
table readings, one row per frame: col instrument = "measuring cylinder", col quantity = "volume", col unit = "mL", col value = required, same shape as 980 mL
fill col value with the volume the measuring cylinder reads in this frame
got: 4 mL
